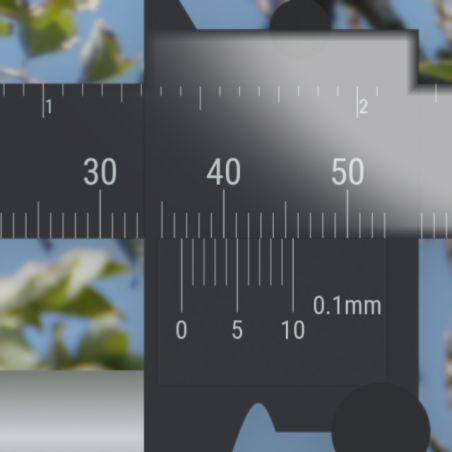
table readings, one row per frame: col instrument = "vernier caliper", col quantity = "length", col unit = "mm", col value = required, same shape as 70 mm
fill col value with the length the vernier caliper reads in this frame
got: 36.6 mm
